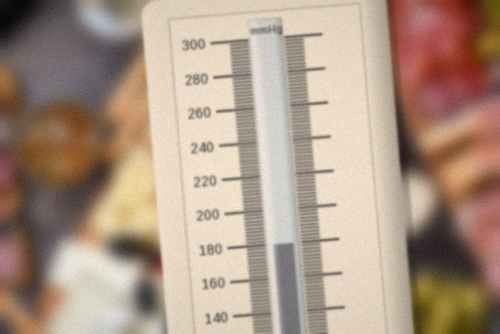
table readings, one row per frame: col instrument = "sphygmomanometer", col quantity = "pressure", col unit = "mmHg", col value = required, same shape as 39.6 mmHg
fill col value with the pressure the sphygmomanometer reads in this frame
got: 180 mmHg
